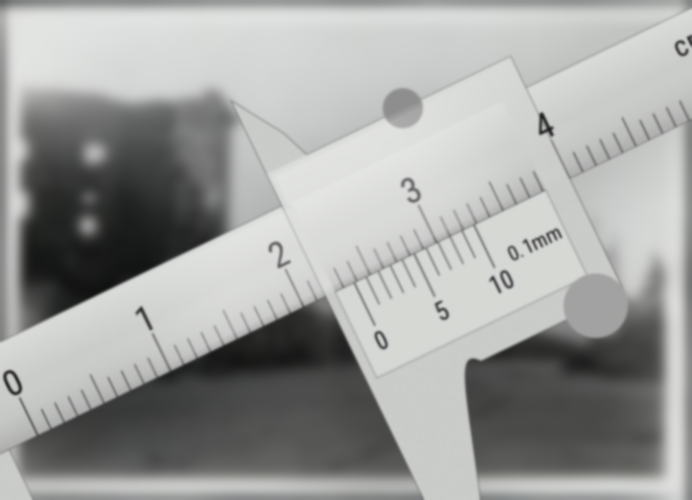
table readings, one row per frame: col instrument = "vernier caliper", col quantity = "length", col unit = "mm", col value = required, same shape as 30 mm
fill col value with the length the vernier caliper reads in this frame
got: 23.8 mm
